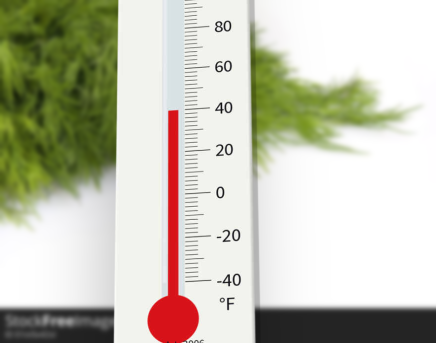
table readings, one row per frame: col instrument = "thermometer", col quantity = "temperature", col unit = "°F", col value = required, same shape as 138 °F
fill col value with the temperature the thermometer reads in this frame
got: 40 °F
